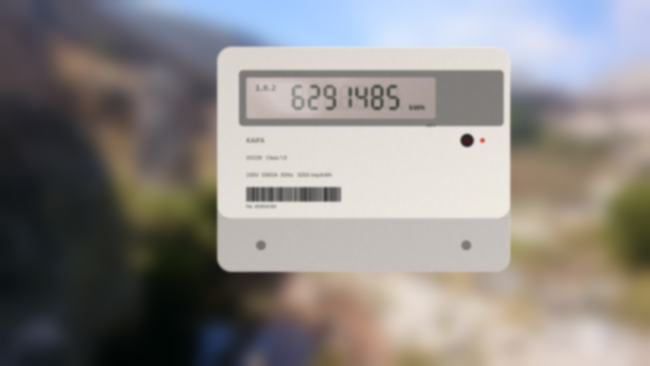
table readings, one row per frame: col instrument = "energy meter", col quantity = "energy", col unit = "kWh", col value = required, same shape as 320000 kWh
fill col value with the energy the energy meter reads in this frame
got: 6291485 kWh
